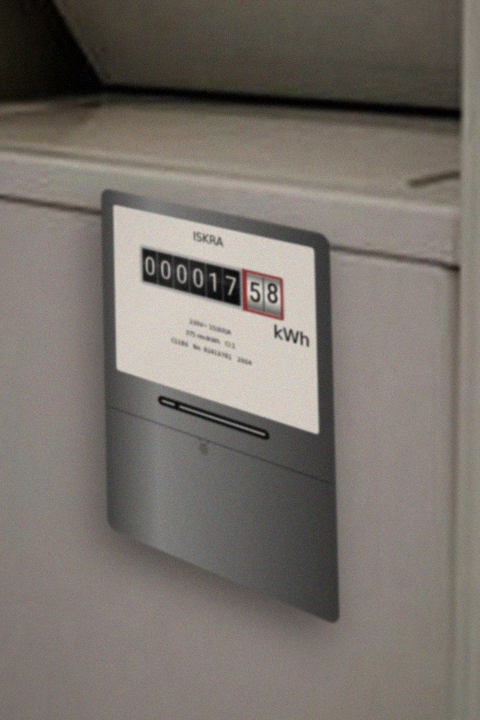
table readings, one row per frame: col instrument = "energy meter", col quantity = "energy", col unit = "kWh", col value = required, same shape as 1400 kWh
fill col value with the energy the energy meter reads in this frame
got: 17.58 kWh
